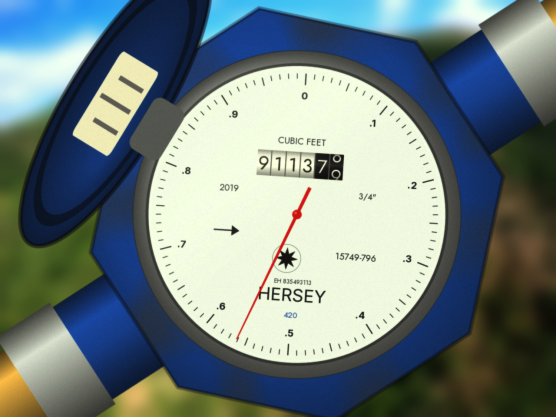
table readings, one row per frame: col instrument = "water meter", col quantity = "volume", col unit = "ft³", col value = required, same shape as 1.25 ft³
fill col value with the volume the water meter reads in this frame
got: 911378.56 ft³
